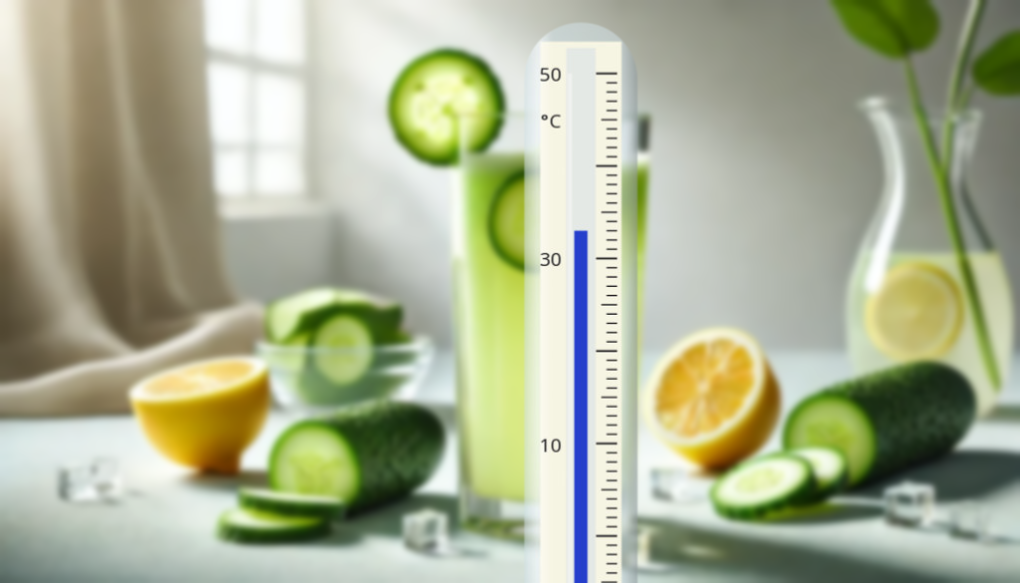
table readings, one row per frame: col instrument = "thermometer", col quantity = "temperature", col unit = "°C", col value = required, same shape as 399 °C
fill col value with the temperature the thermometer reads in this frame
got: 33 °C
